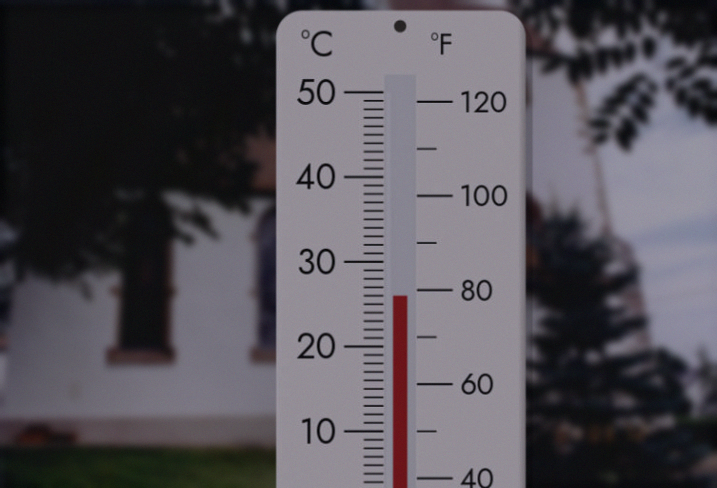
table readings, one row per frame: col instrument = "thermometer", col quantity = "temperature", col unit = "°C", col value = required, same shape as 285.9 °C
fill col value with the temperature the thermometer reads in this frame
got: 26 °C
